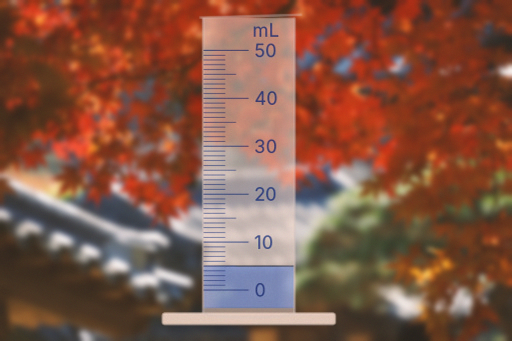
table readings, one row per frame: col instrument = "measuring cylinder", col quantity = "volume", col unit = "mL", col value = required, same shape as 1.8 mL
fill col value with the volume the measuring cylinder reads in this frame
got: 5 mL
